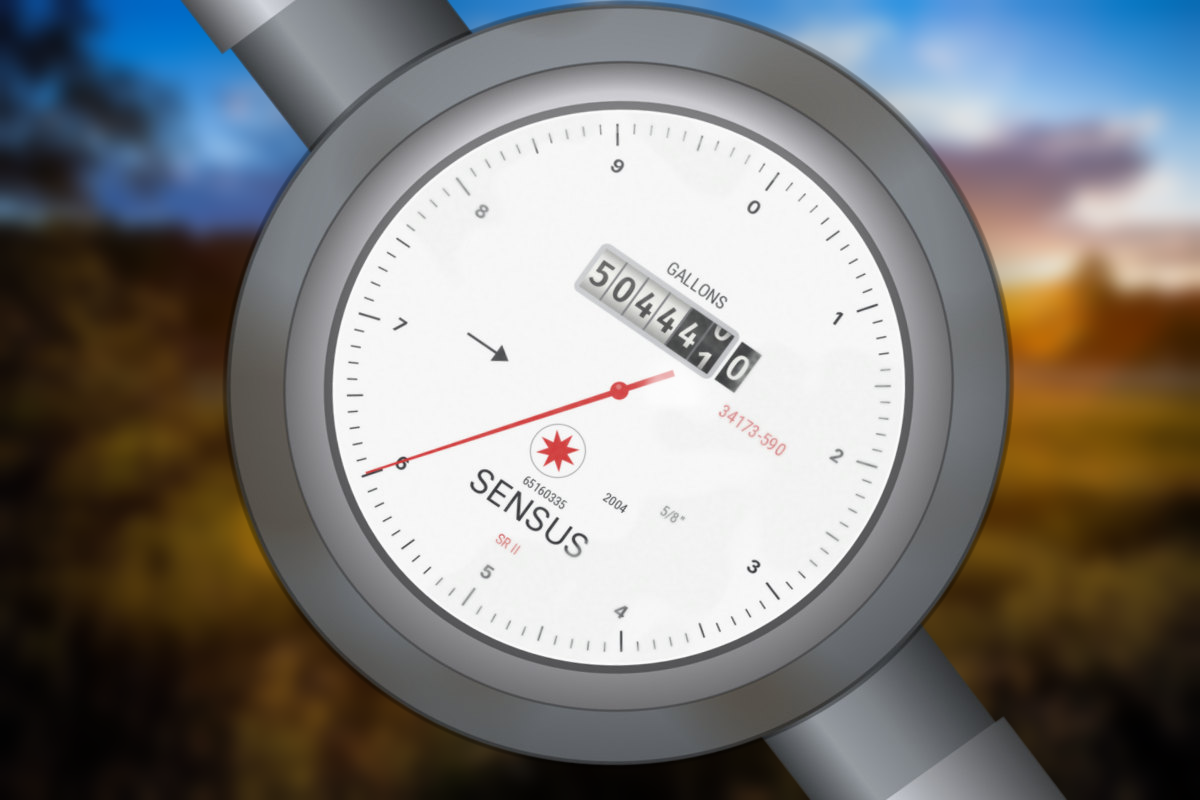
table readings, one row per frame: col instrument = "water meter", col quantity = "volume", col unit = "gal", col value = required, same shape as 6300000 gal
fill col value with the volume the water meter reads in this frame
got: 5044406.0 gal
